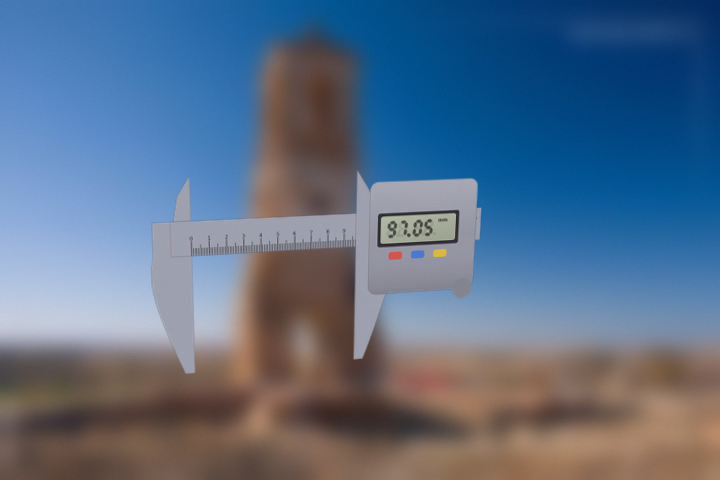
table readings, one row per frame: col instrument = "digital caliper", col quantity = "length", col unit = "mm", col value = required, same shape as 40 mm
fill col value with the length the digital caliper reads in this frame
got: 97.05 mm
